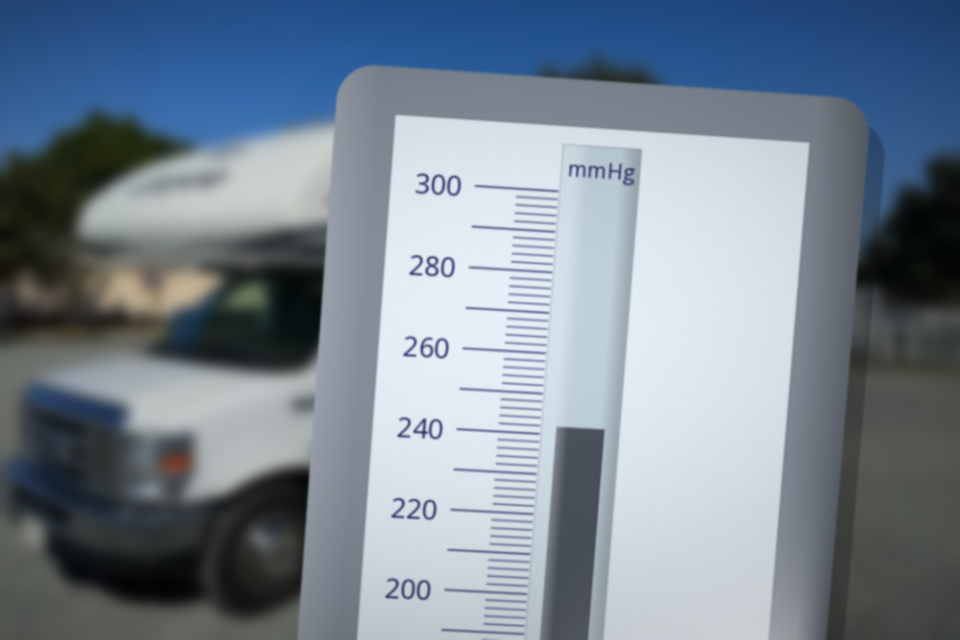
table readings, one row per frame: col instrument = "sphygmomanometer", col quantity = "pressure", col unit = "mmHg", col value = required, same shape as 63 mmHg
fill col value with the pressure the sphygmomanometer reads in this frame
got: 242 mmHg
